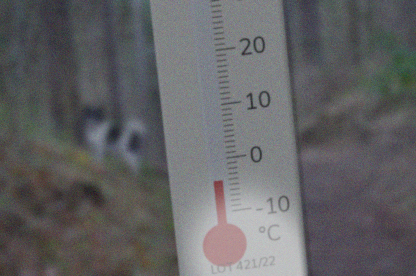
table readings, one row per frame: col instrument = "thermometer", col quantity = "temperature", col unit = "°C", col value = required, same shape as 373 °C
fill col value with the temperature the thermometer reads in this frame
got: -4 °C
